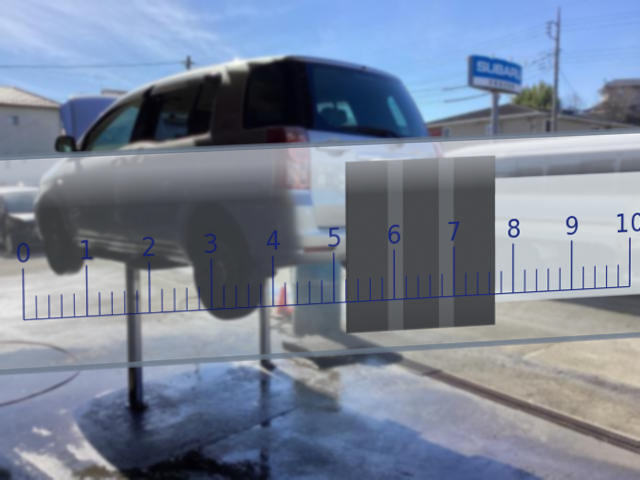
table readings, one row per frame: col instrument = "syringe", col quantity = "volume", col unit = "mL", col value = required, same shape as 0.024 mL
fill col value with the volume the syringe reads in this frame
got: 5.2 mL
